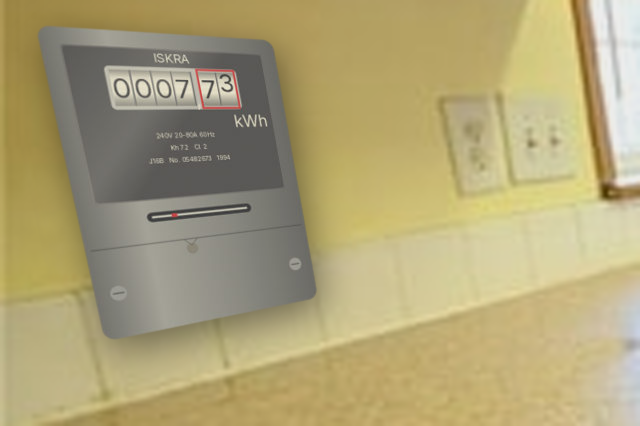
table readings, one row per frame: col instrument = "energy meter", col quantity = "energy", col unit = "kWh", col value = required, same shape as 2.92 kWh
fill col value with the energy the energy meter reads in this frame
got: 7.73 kWh
